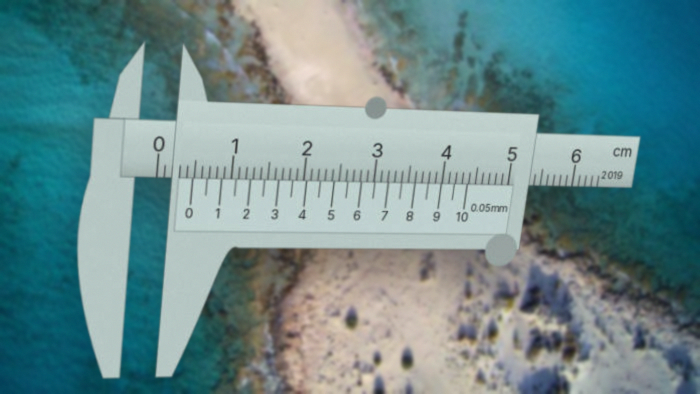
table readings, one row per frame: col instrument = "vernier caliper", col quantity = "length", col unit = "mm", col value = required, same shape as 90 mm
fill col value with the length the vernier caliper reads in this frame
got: 4.8 mm
